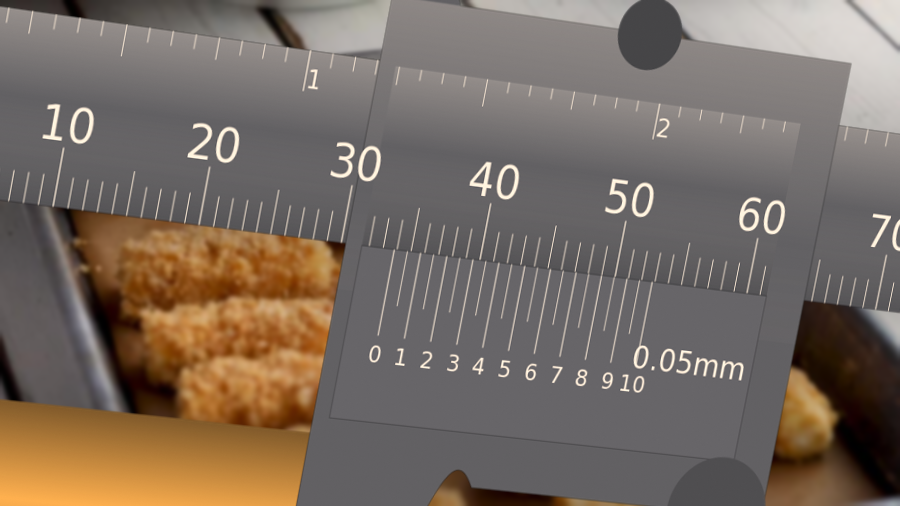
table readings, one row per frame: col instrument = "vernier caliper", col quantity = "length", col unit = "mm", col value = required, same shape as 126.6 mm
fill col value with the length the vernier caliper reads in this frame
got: 33.8 mm
